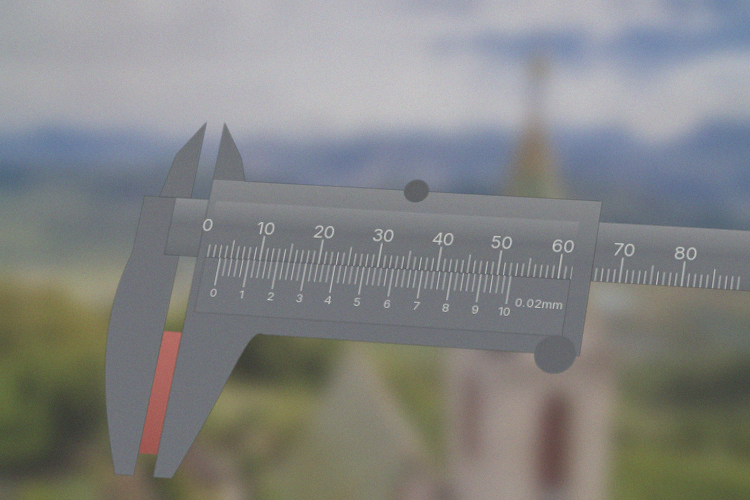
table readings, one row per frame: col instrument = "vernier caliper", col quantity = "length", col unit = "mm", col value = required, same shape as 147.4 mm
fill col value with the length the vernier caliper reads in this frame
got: 3.2 mm
